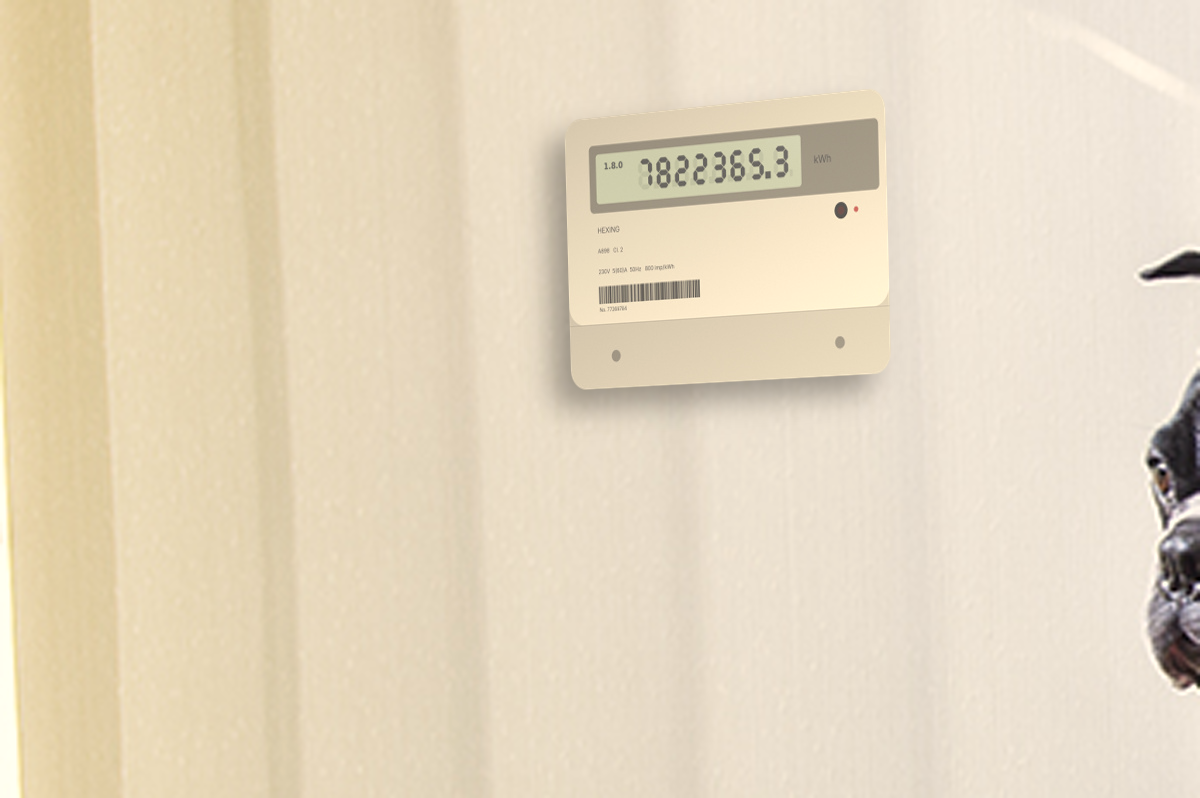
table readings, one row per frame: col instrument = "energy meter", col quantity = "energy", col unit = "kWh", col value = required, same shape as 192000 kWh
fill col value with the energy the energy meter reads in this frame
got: 7822365.3 kWh
